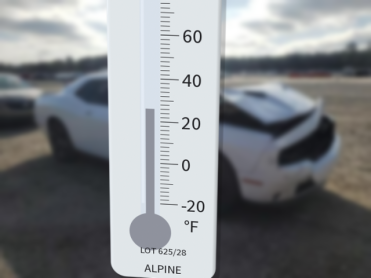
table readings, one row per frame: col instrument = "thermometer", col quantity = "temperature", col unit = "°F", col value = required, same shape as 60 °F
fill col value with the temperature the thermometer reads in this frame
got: 26 °F
